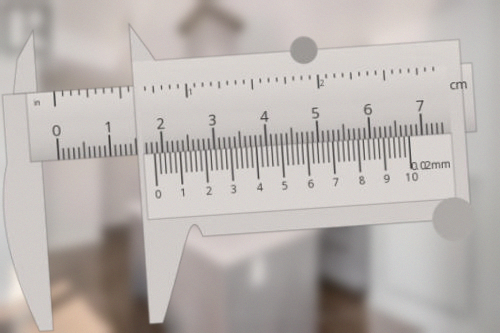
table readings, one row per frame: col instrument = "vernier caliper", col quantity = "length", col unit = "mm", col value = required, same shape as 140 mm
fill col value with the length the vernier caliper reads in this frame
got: 18.5 mm
